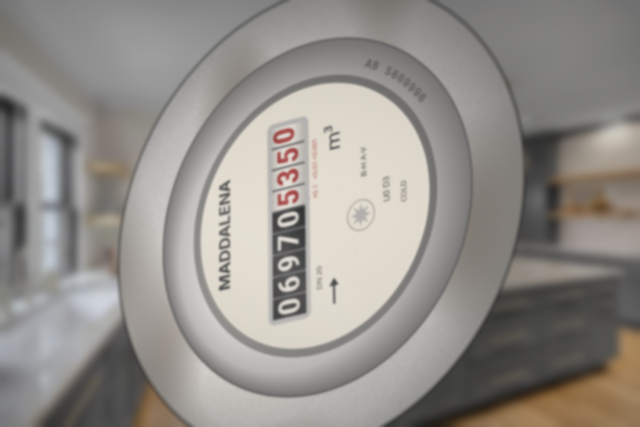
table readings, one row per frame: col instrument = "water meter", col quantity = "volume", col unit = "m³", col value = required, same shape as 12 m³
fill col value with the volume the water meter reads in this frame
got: 6970.5350 m³
